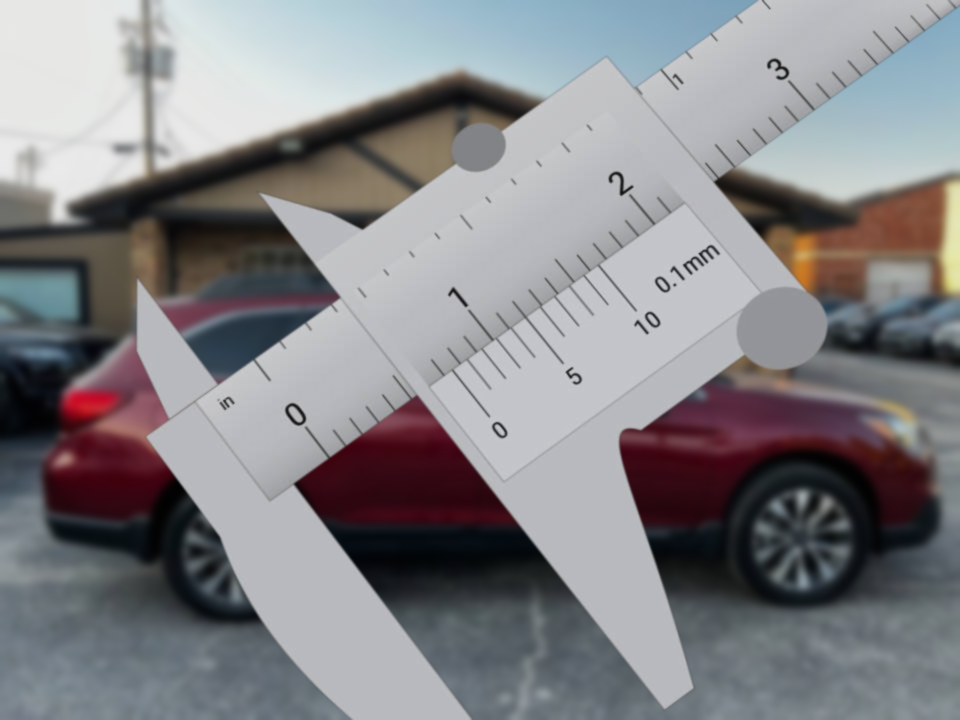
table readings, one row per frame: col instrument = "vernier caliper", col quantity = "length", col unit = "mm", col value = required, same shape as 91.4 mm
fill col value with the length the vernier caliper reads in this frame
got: 7.5 mm
